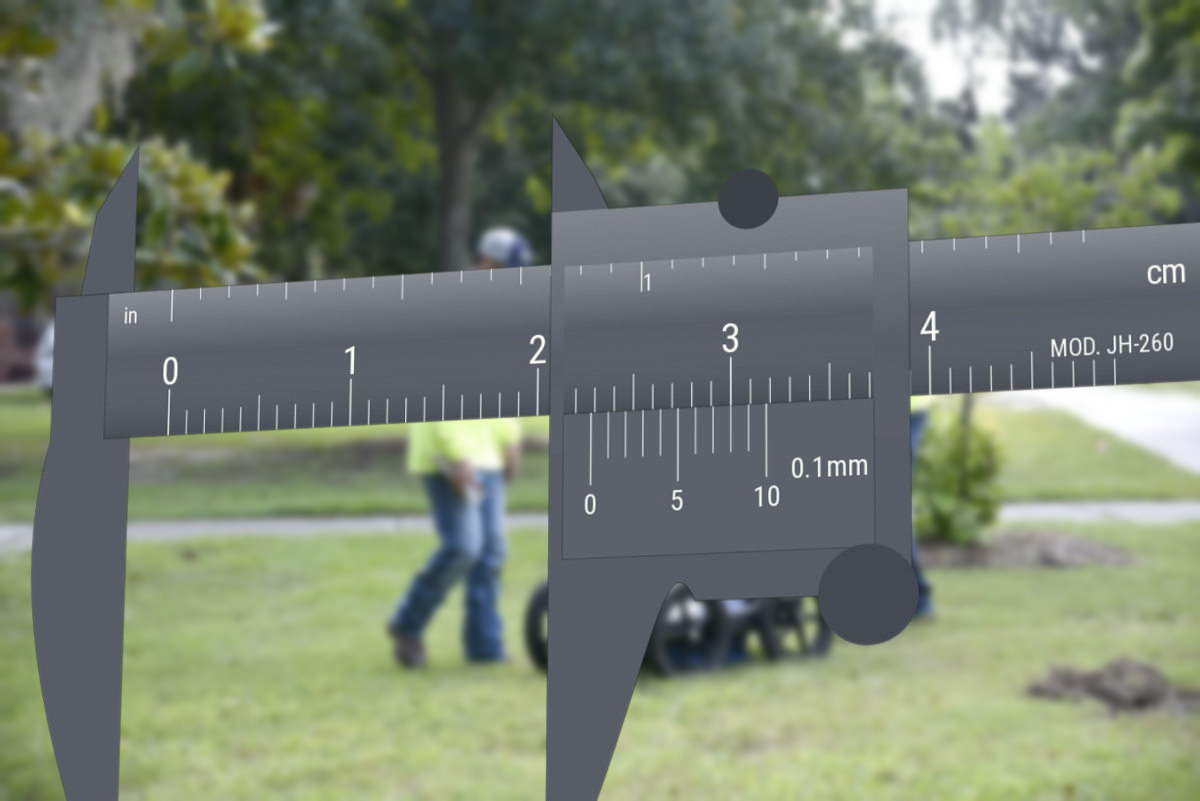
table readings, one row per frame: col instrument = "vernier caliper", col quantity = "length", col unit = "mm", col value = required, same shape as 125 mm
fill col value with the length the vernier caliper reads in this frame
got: 22.8 mm
